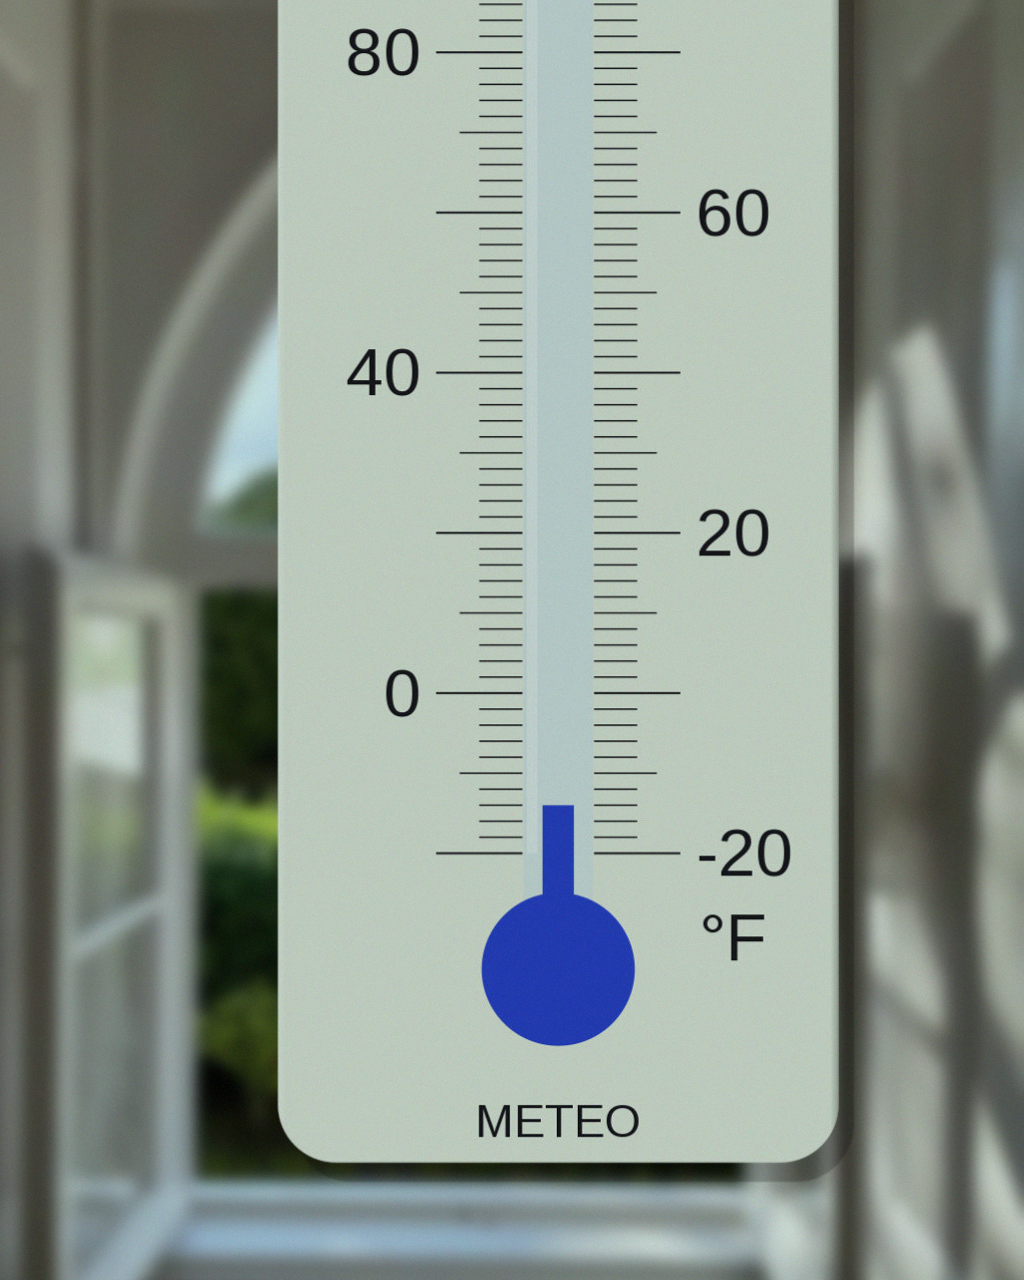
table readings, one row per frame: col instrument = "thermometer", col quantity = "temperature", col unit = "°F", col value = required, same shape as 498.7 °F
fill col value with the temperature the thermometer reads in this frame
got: -14 °F
